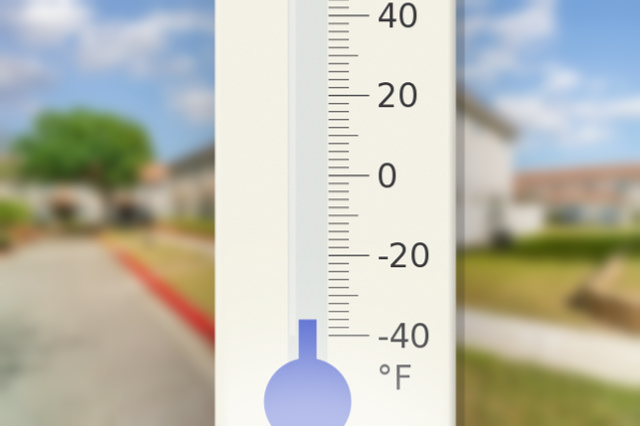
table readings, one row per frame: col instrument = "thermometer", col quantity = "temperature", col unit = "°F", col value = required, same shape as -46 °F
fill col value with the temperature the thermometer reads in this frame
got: -36 °F
